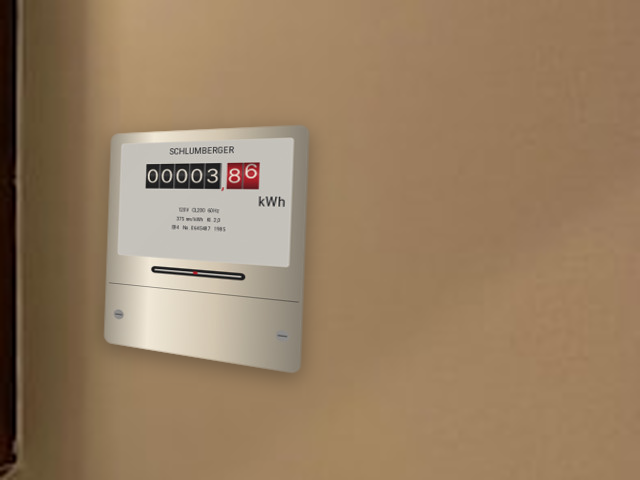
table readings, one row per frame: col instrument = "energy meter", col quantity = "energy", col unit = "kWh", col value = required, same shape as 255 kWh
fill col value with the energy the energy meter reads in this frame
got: 3.86 kWh
